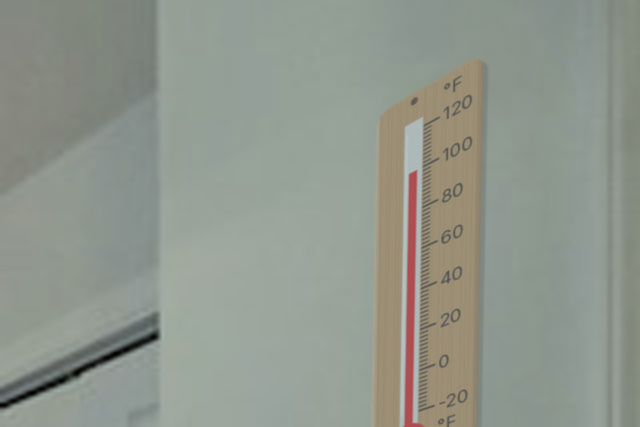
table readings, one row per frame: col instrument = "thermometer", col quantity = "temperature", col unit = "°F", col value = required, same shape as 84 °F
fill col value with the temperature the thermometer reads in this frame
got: 100 °F
